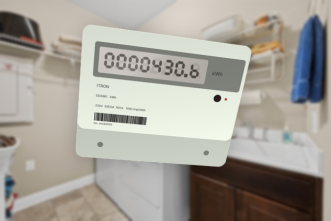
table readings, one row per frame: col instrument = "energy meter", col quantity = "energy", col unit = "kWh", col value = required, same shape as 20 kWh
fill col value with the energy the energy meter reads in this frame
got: 430.6 kWh
